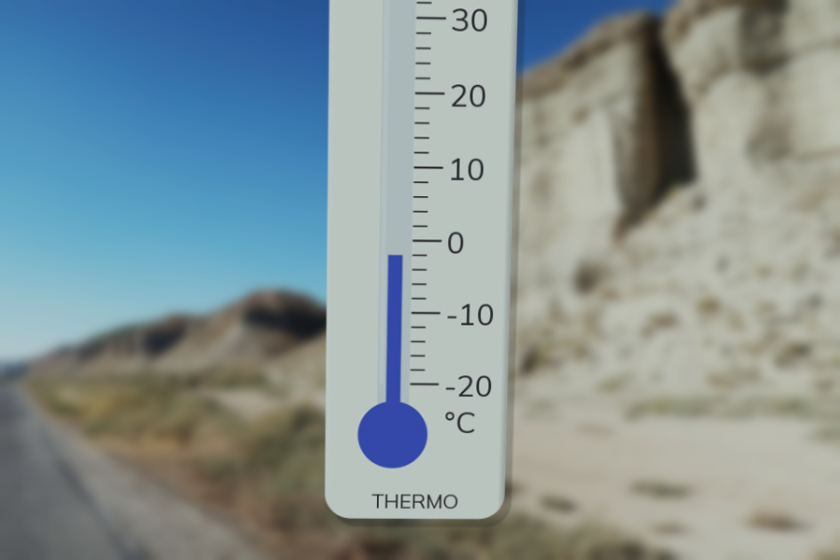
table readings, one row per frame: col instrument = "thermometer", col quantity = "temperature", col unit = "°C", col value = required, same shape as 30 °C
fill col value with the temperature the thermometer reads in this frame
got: -2 °C
